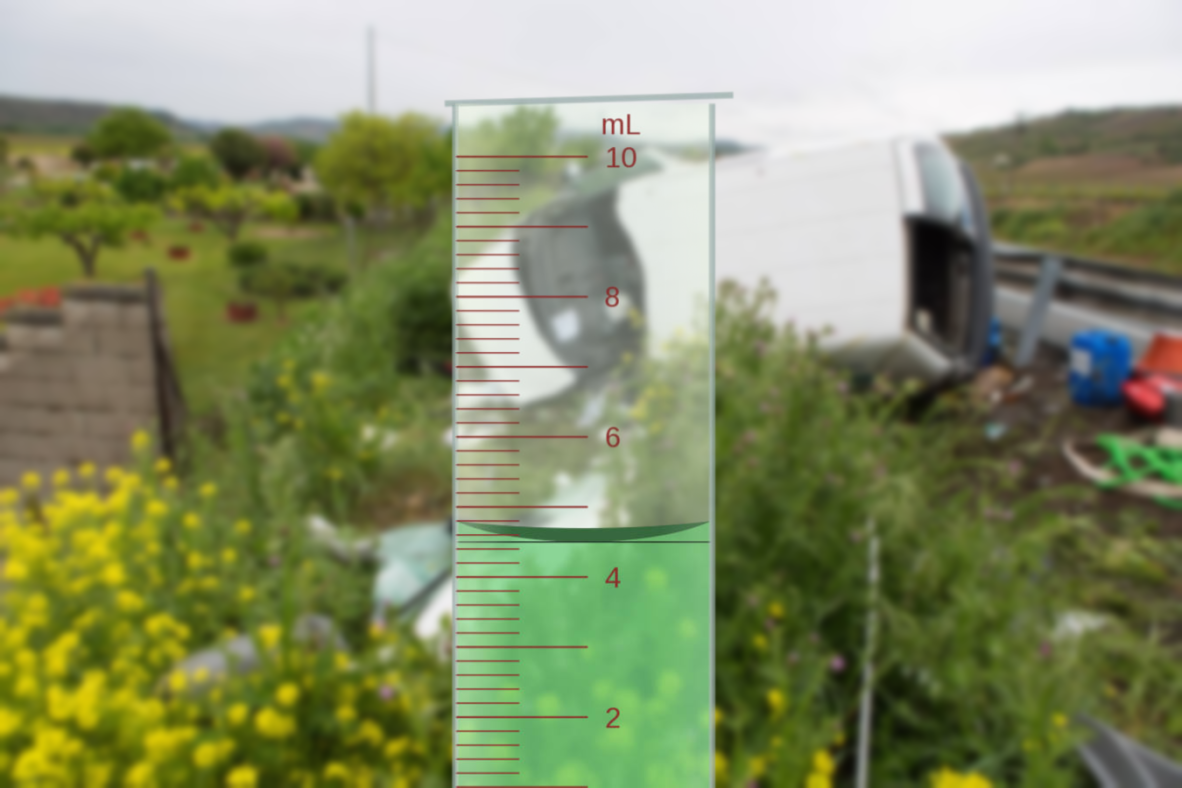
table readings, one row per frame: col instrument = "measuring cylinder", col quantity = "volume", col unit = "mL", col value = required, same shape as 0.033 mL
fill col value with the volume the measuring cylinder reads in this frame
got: 4.5 mL
